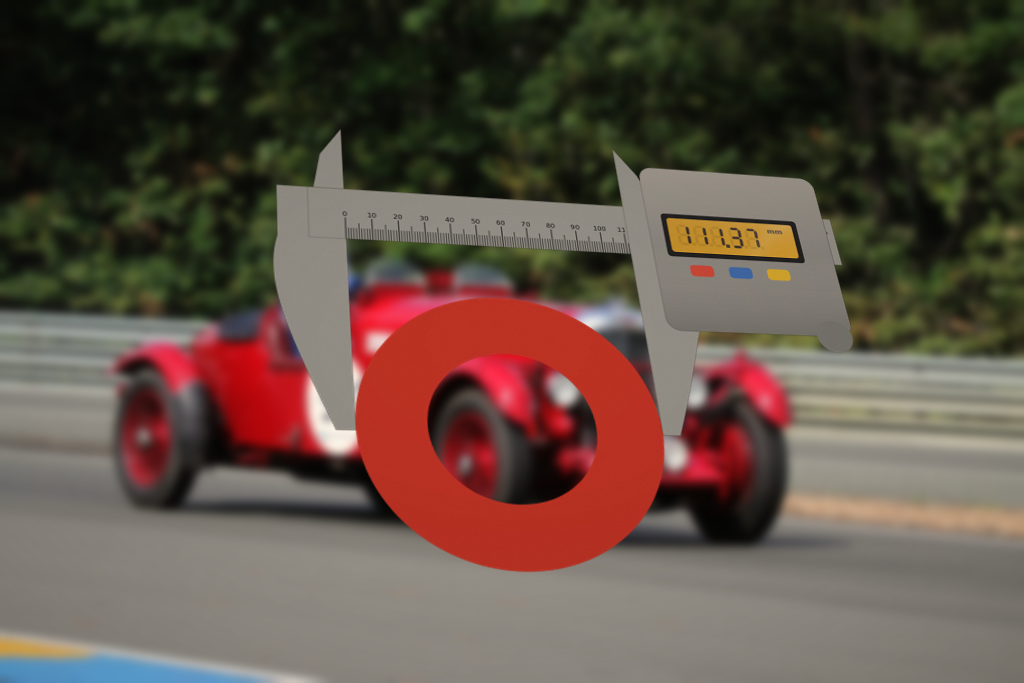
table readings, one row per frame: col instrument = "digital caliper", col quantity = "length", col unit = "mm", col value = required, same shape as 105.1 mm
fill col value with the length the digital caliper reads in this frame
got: 111.37 mm
